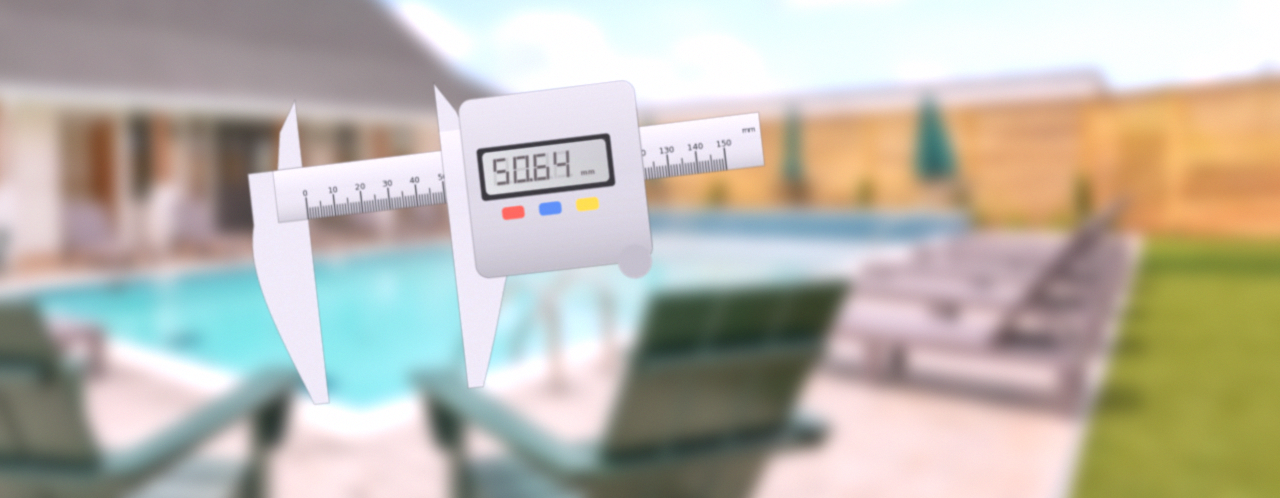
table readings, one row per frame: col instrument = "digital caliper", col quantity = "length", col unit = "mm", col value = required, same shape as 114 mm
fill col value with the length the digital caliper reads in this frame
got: 50.64 mm
